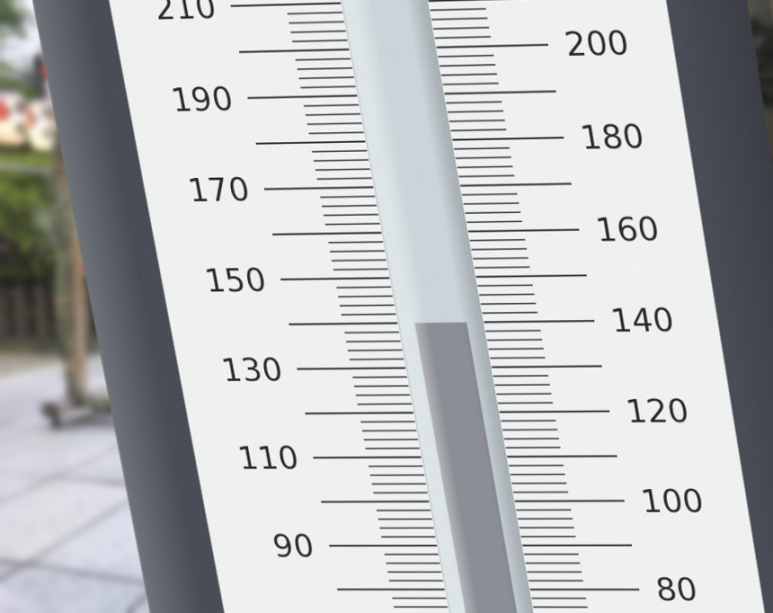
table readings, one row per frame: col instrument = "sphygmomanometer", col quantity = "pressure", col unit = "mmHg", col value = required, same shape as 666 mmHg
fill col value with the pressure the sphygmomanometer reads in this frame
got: 140 mmHg
